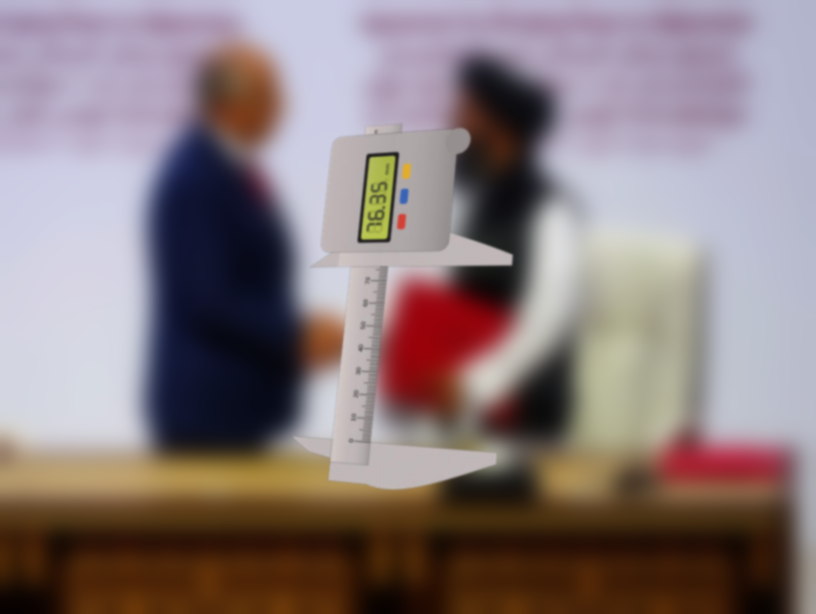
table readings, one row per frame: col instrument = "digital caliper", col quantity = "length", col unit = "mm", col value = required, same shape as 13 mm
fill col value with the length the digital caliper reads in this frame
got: 76.35 mm
